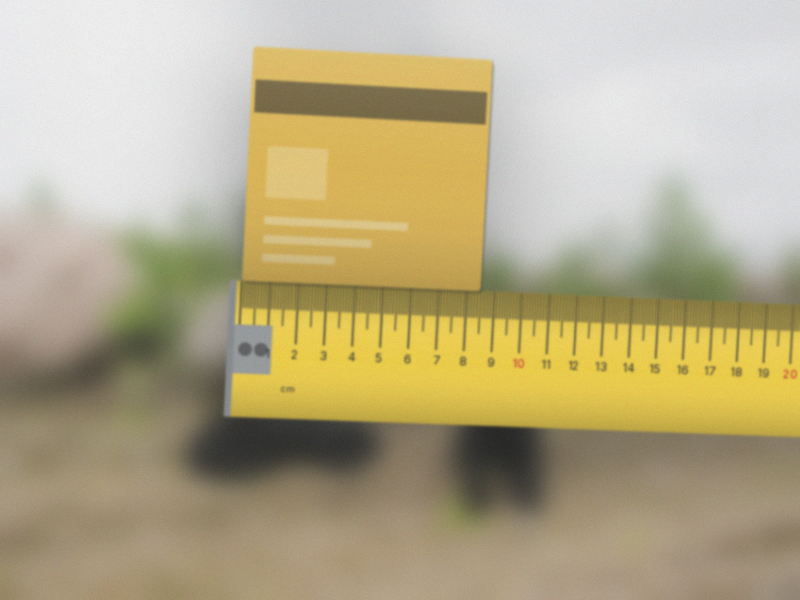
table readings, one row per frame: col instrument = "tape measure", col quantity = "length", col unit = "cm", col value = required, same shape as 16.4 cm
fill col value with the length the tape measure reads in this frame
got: 8.5 cm
